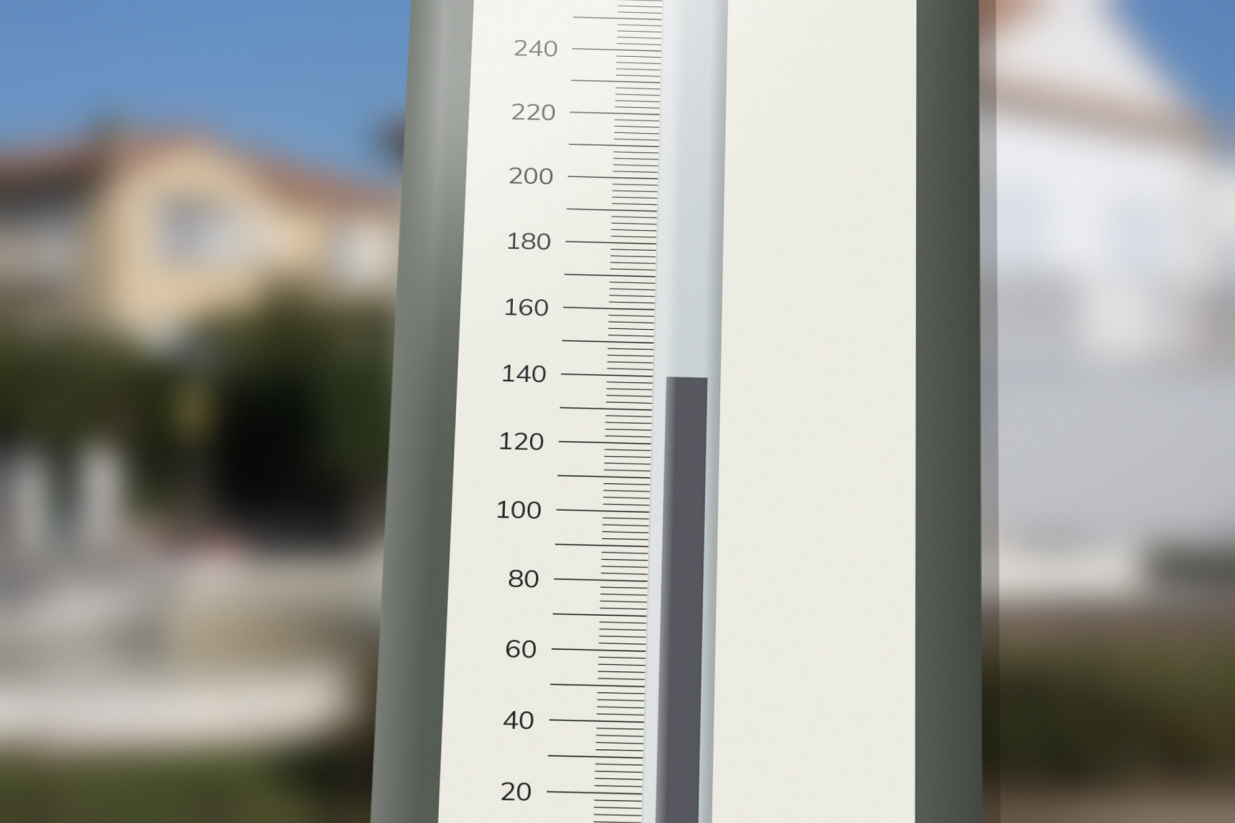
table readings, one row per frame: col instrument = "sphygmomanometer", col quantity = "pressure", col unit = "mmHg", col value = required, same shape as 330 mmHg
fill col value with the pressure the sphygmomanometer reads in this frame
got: 140 mmHg
